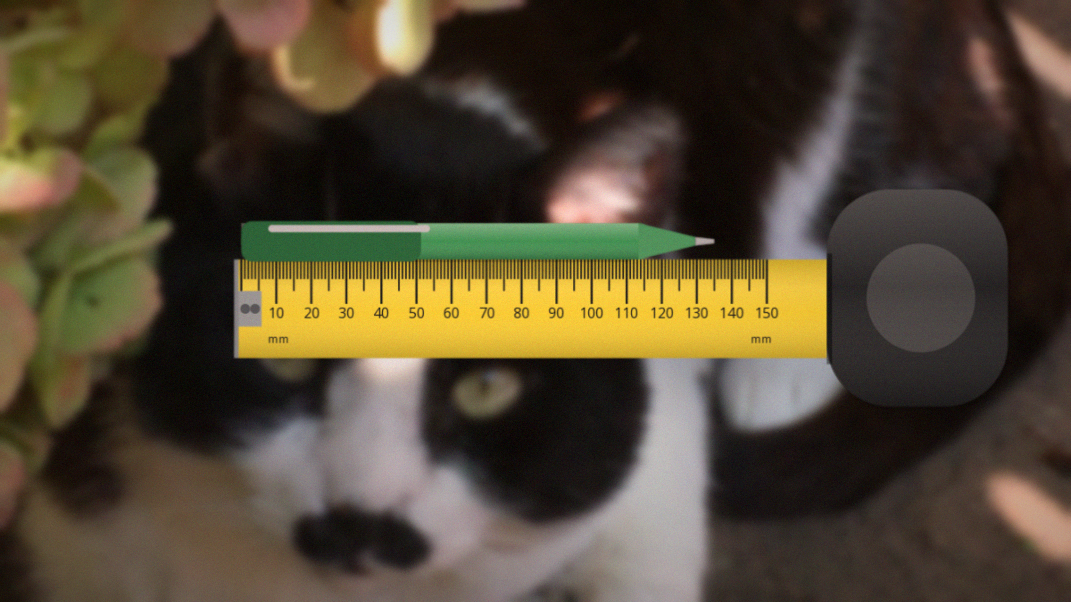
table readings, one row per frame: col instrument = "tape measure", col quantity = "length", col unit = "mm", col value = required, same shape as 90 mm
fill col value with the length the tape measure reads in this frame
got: 135 mm
